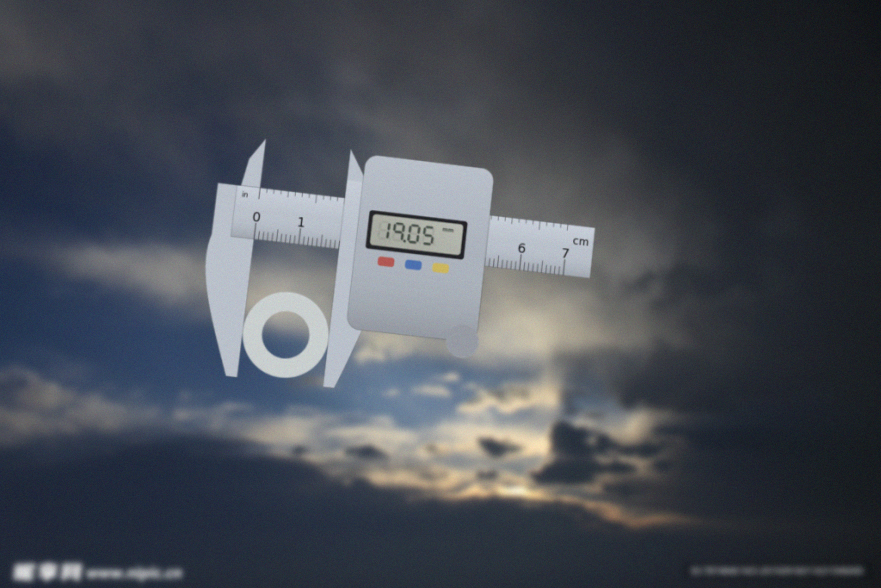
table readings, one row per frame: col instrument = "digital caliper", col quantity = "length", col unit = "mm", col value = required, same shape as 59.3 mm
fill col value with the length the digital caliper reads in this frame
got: 19.05 mm
